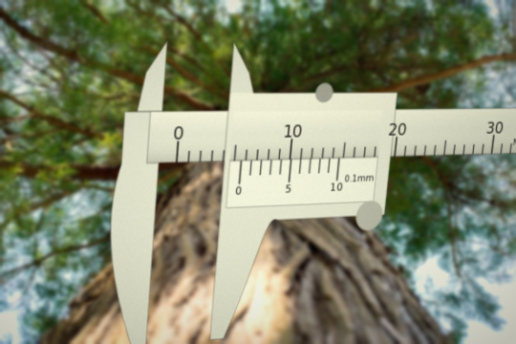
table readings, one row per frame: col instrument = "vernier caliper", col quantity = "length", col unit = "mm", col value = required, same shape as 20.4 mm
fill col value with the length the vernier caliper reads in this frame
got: 5.6 mm
